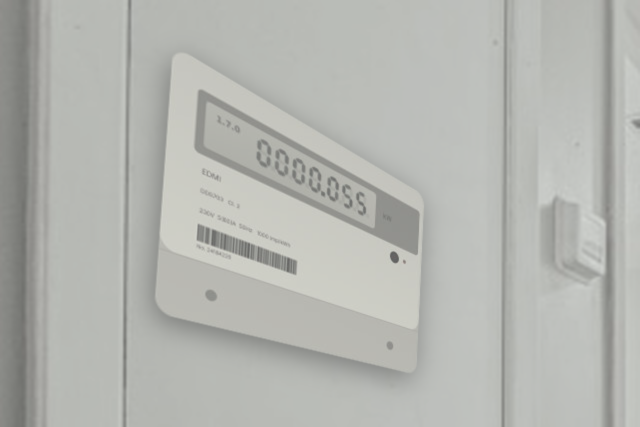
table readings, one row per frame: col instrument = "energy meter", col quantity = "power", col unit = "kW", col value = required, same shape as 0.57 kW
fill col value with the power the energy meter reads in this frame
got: 0.055 kW
